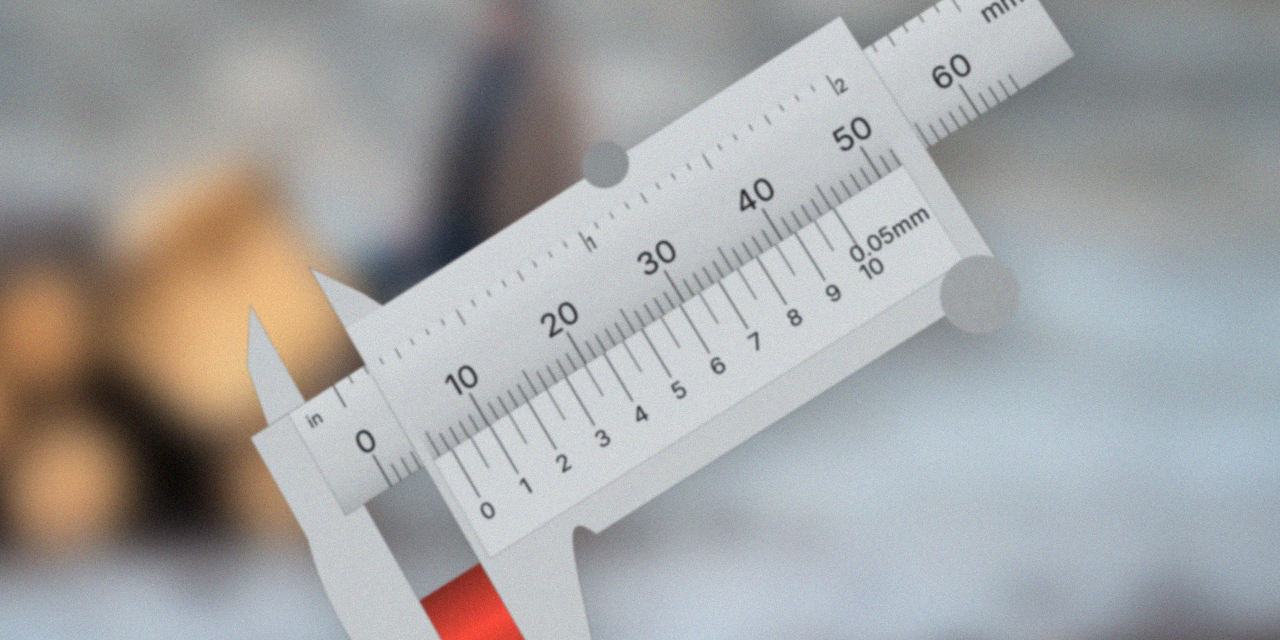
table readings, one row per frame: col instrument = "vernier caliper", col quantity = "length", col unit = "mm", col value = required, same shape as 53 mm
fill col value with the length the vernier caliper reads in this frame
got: 6.2 mm
